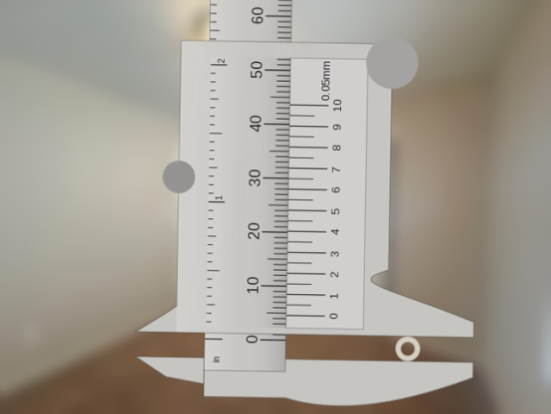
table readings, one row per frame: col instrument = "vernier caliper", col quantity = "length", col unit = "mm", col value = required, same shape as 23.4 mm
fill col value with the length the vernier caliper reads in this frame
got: 4.6 mm
